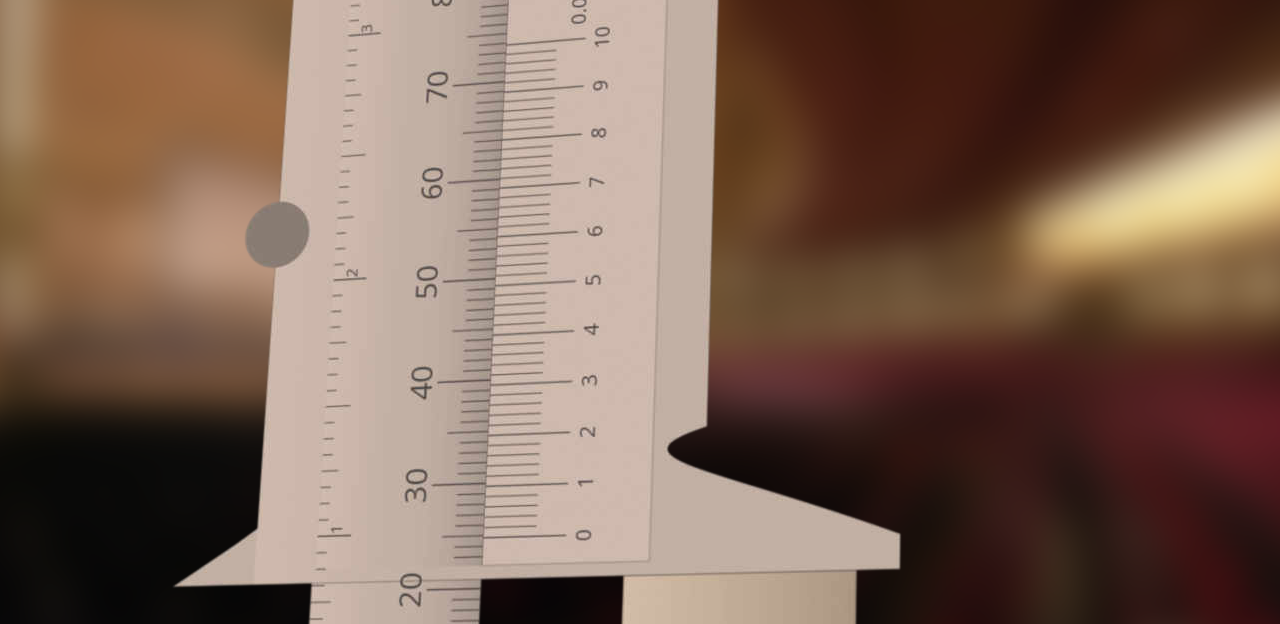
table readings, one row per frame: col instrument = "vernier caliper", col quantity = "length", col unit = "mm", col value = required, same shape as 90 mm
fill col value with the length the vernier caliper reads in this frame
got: 24.8 mm
